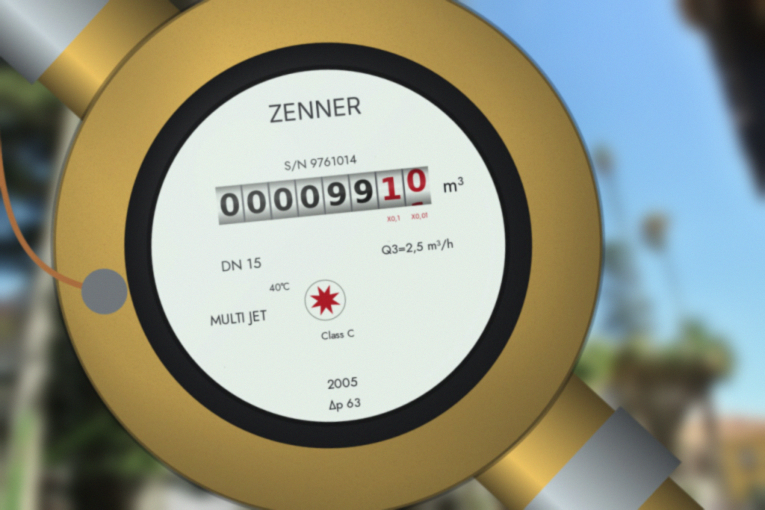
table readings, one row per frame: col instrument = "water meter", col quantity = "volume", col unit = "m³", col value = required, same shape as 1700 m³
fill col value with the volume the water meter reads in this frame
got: 99.10 m³
